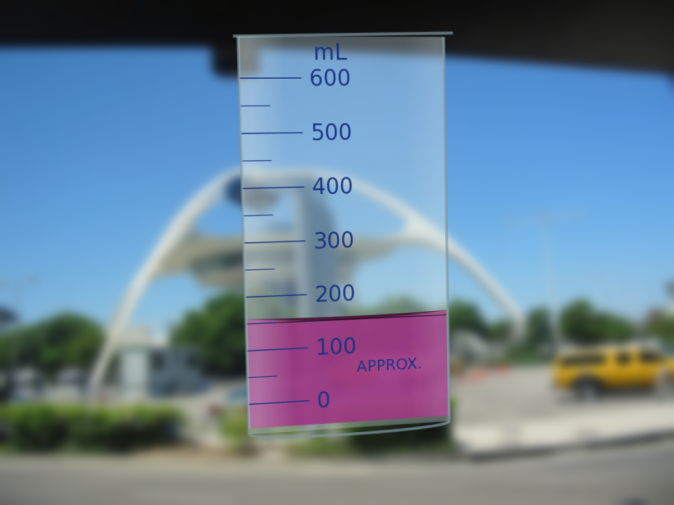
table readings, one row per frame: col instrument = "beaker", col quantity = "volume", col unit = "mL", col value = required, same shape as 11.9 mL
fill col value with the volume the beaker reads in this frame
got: 150 mL
